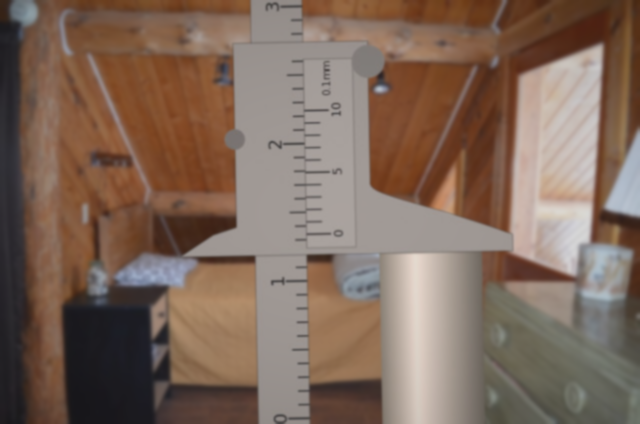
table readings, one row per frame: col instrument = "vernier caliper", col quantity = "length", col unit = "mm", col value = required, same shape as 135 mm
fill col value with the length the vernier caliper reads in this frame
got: 13.4 mm
